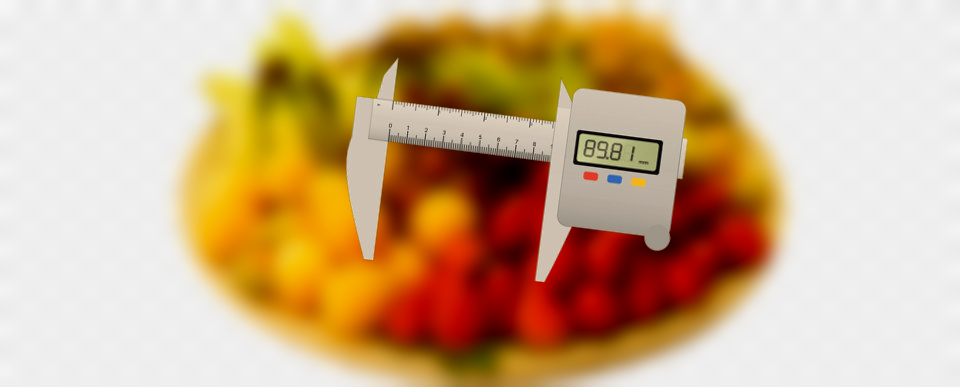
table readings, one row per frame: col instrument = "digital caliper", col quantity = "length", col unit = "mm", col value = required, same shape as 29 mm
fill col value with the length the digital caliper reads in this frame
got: 89.81 mm
